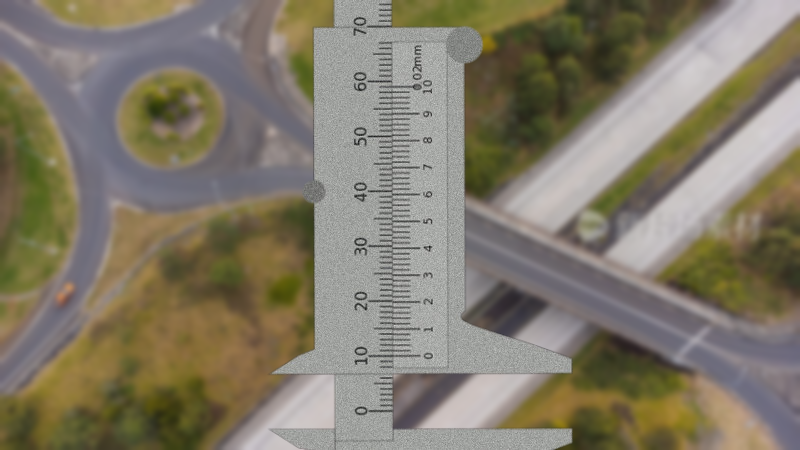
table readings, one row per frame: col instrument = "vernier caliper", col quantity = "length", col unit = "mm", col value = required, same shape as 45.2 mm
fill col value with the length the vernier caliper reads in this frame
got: 10.0 mm
